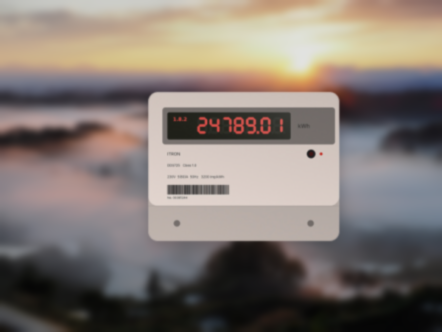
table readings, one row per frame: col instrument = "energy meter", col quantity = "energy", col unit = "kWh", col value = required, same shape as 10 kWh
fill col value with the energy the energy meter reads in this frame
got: 24789.01 kWh
